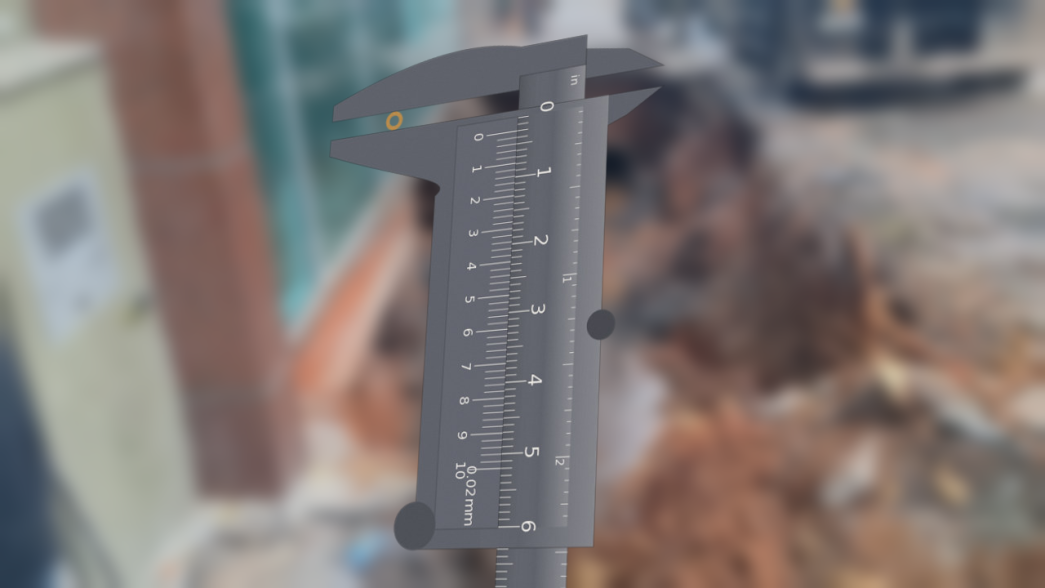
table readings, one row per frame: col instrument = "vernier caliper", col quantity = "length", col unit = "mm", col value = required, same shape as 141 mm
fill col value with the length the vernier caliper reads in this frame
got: 3.0 mm
